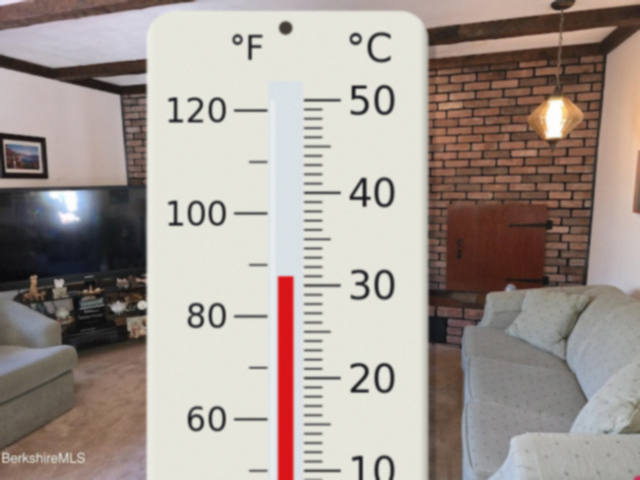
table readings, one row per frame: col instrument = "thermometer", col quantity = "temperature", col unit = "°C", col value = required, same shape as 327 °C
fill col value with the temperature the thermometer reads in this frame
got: 31 °C
